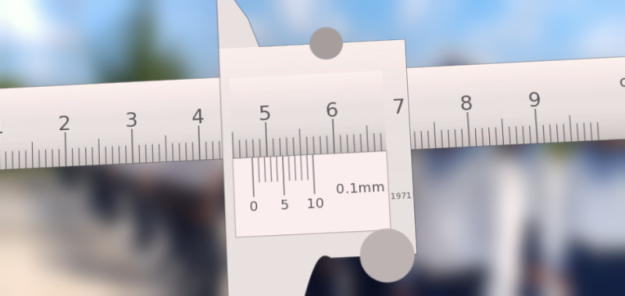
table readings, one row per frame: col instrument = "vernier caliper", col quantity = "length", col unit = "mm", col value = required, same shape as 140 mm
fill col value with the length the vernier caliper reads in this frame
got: 47.8 mm
